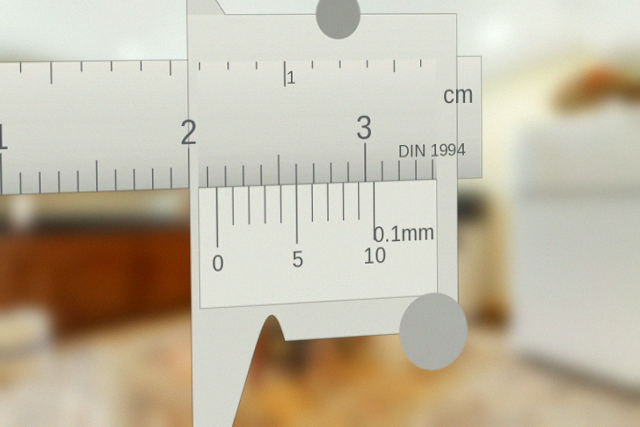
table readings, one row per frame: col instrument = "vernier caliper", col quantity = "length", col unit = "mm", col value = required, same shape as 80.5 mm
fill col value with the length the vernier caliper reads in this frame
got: 21.5 mm
